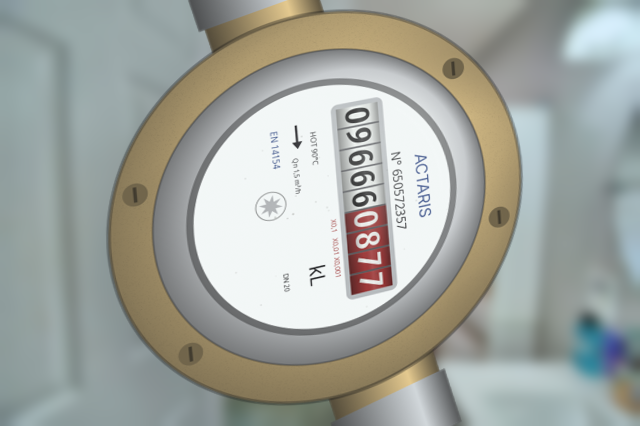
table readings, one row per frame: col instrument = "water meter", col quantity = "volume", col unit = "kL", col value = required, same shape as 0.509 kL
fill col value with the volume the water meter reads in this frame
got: 9666.0877 kL
